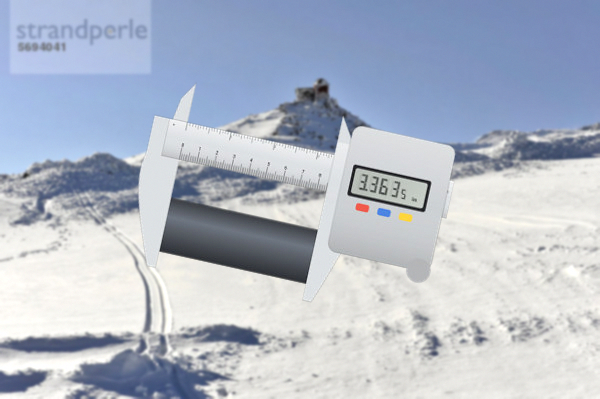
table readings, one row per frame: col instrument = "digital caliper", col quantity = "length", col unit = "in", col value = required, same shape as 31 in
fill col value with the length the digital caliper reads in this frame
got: 3.3635 in
